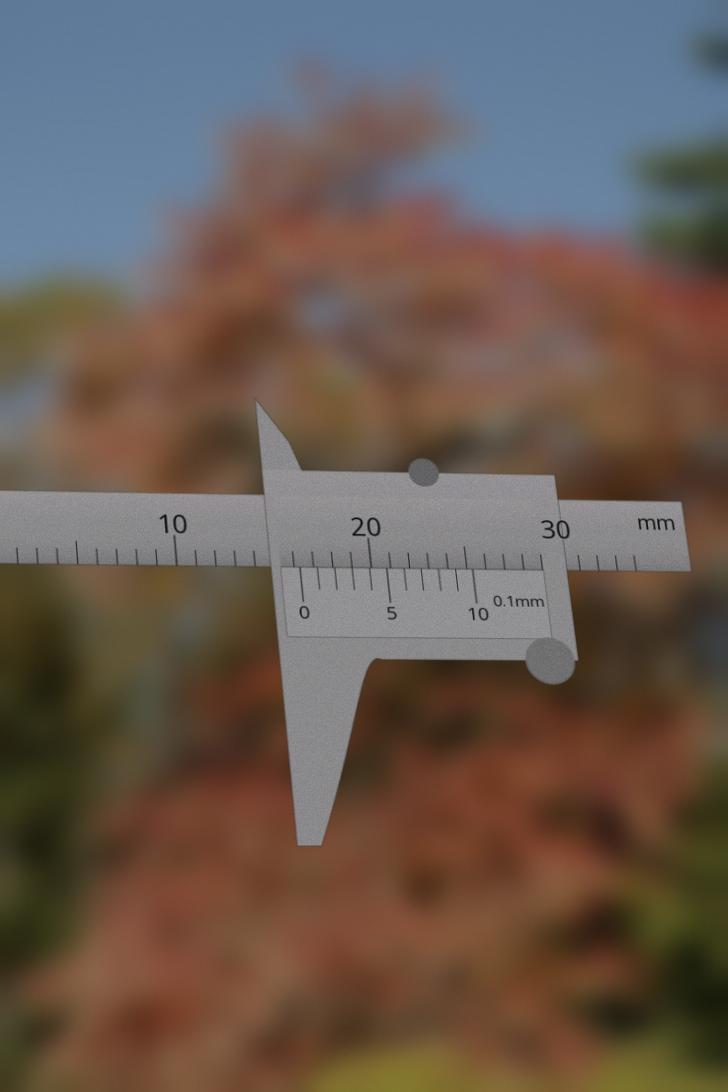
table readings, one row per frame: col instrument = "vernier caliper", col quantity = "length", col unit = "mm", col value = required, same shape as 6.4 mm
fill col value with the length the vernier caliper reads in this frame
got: 16.3 mm
